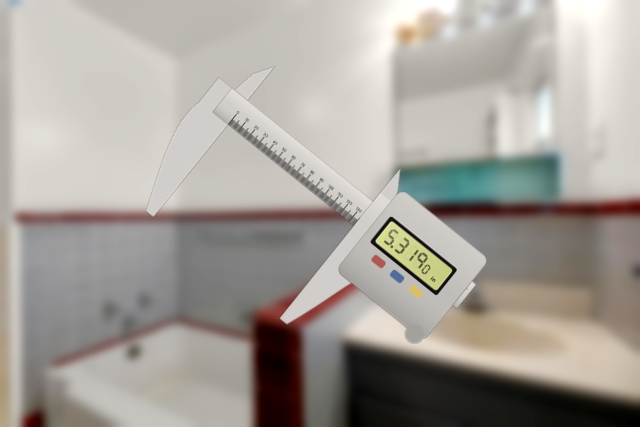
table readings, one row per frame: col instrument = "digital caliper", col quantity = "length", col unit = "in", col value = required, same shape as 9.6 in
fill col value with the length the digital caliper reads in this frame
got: 5.3190 in
